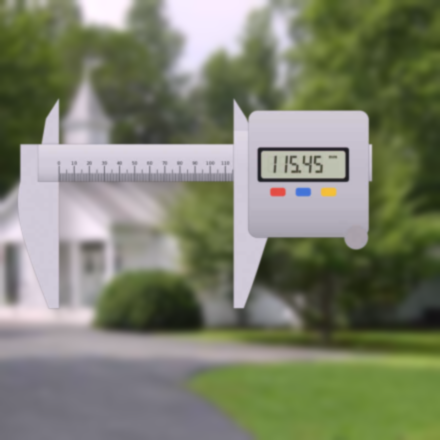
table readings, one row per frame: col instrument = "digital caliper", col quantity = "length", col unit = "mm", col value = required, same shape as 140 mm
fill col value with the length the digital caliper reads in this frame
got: 115.45 mm
